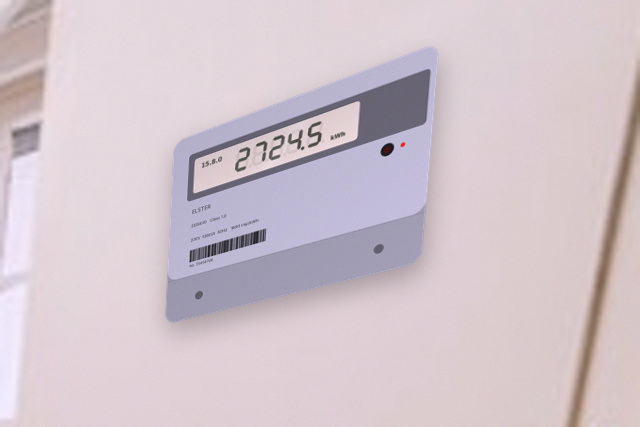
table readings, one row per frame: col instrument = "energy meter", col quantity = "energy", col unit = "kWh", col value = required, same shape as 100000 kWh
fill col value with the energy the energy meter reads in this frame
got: 2724.5 kWh
